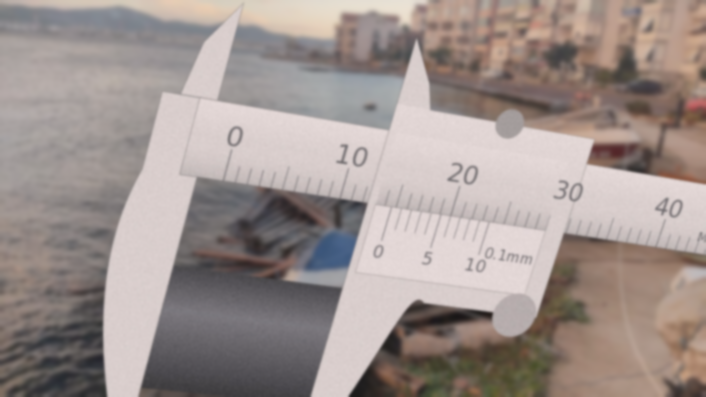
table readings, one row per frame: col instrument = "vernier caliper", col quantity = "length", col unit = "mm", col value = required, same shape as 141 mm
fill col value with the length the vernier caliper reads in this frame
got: 14.6 mm
